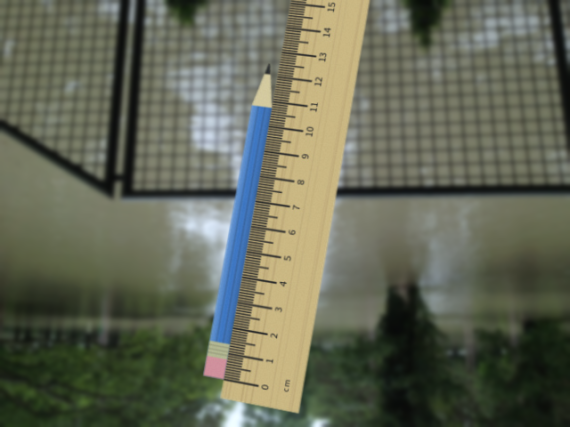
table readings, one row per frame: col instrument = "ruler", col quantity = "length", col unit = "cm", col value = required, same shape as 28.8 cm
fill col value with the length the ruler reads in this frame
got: 12.5 cm
